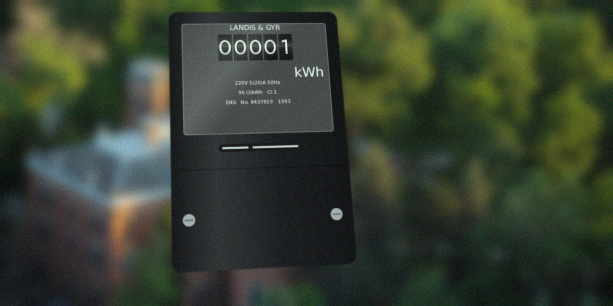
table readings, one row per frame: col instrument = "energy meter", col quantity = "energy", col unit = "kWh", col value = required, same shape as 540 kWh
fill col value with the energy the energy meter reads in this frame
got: 1 kWh
